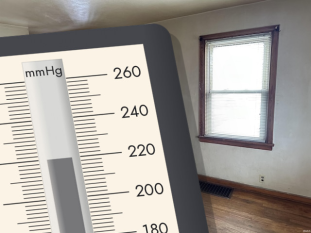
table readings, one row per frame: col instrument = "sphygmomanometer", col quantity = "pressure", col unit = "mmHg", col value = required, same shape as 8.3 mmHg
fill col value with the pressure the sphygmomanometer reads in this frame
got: 220 mmHg
